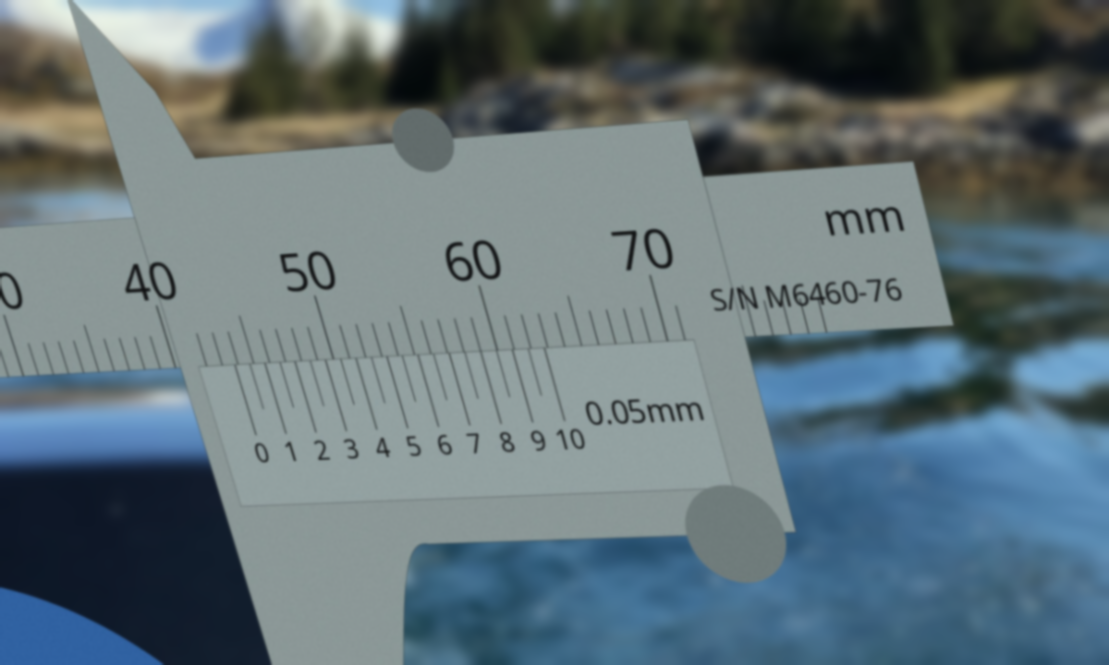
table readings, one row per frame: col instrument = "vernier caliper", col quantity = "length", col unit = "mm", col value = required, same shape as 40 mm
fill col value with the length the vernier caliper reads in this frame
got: 43.8 mm
